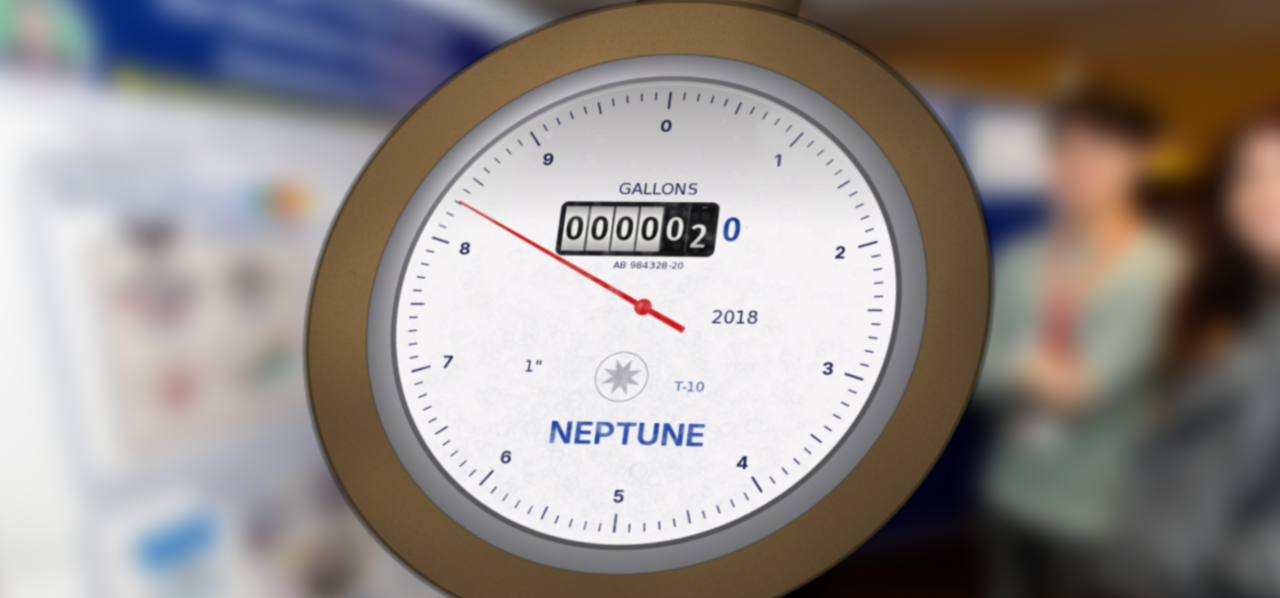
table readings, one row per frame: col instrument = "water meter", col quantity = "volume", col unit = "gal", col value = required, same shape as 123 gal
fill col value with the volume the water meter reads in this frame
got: 18.3 gal
